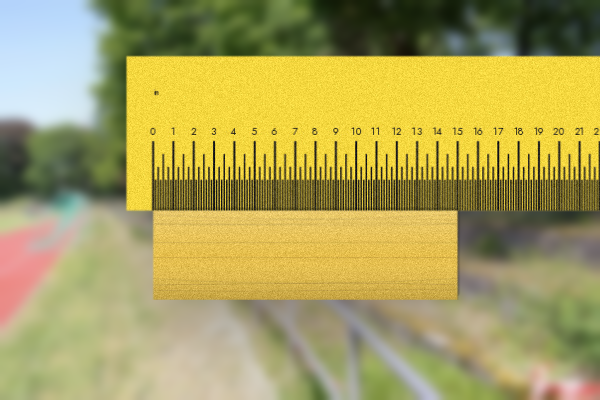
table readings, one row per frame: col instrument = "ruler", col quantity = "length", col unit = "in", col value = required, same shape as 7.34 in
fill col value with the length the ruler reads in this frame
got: 15 in
